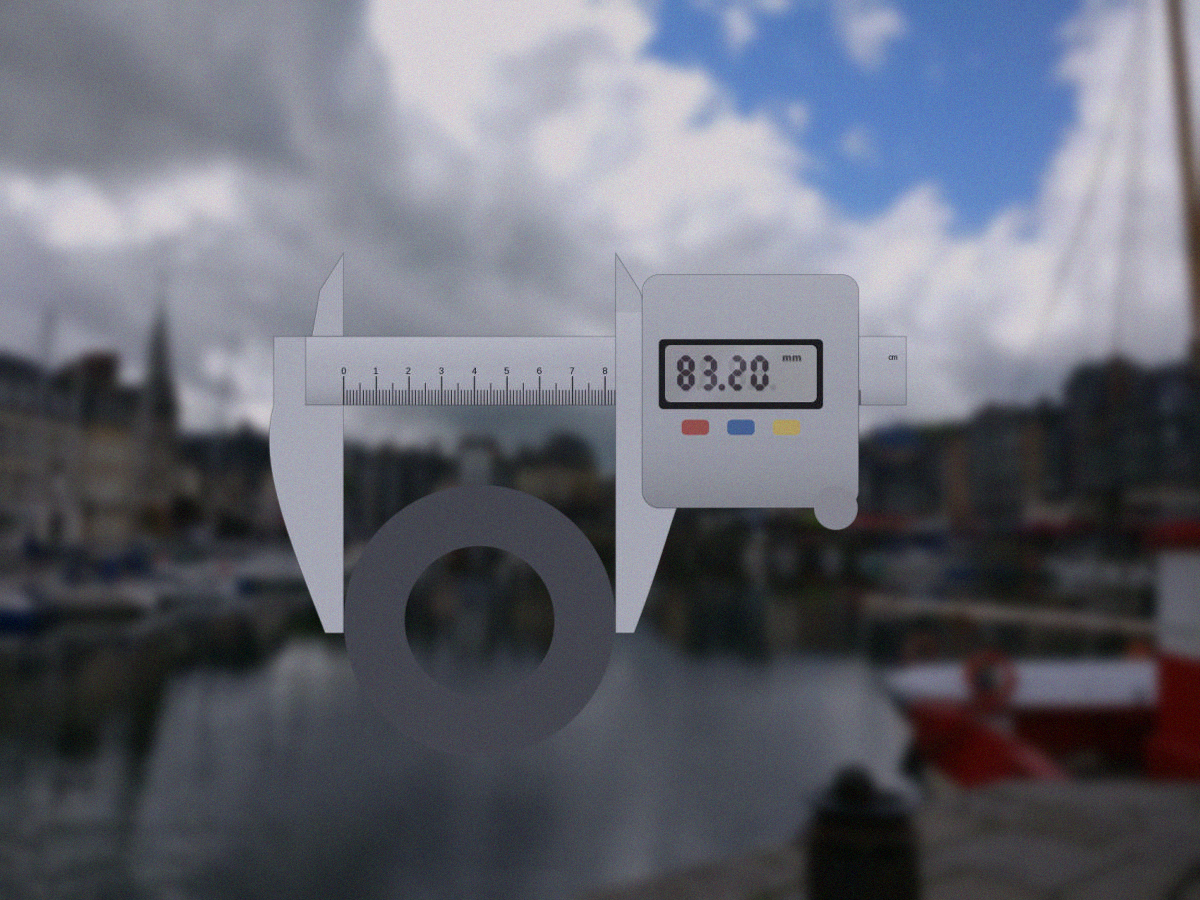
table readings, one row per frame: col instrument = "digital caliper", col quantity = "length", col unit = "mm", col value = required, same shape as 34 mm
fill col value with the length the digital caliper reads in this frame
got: 83.20 mm
